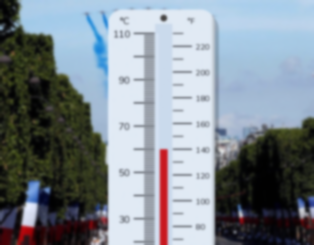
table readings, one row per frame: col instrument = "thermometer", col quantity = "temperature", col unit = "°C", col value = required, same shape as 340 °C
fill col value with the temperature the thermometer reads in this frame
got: 60 °C
